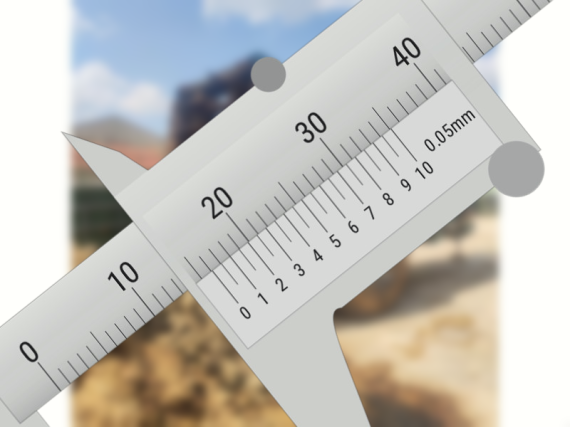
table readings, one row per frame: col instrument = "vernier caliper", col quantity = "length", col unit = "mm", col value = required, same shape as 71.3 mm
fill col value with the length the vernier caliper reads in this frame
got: 16.1 mm
